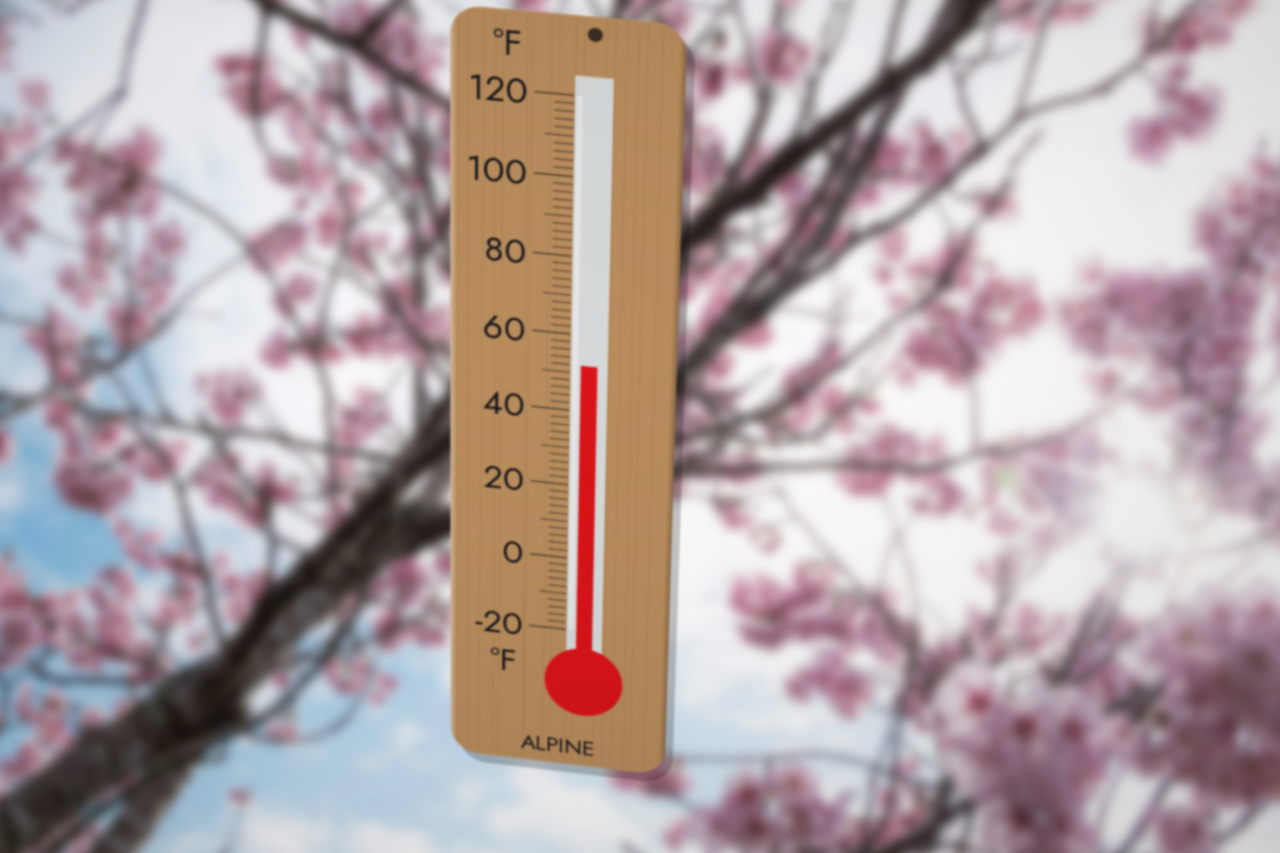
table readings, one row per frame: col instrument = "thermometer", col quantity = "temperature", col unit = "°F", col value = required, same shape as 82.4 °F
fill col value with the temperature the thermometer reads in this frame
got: 52 °F
